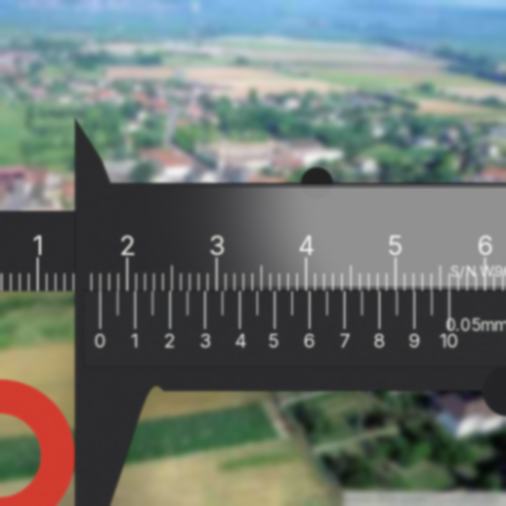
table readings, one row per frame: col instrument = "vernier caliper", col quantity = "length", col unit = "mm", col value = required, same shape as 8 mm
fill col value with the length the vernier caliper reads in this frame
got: 17.0 mm
